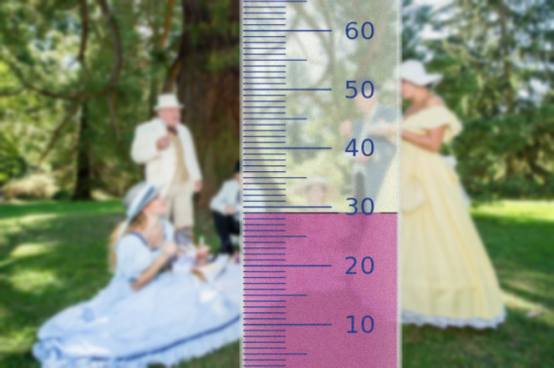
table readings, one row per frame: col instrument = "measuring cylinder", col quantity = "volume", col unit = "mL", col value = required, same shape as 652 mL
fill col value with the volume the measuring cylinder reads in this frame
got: 29 mL
